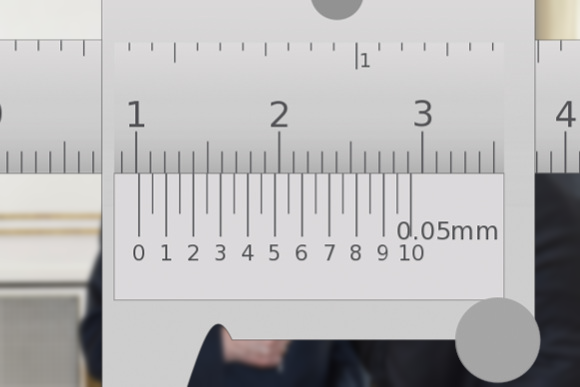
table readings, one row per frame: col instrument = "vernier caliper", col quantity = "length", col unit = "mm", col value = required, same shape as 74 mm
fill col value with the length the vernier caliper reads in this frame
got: 10.2 mm
